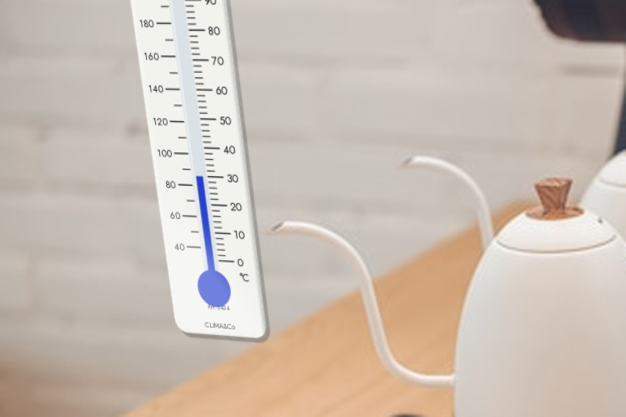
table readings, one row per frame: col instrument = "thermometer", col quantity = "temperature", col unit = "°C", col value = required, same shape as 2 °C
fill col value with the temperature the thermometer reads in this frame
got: 30 °C
